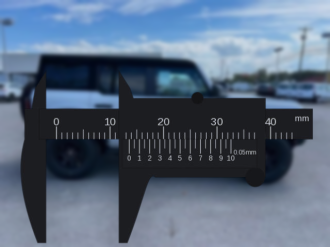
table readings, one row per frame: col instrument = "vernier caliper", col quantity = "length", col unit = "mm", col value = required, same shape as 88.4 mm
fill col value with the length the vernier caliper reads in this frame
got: 13.6 mm
